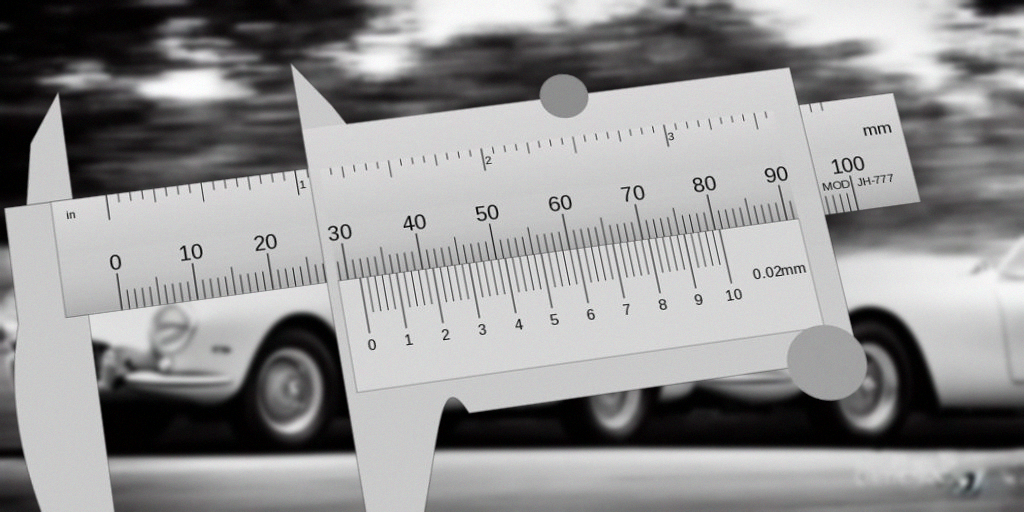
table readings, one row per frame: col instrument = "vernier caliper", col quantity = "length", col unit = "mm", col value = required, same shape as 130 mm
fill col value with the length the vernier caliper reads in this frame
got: 31.6 mm
